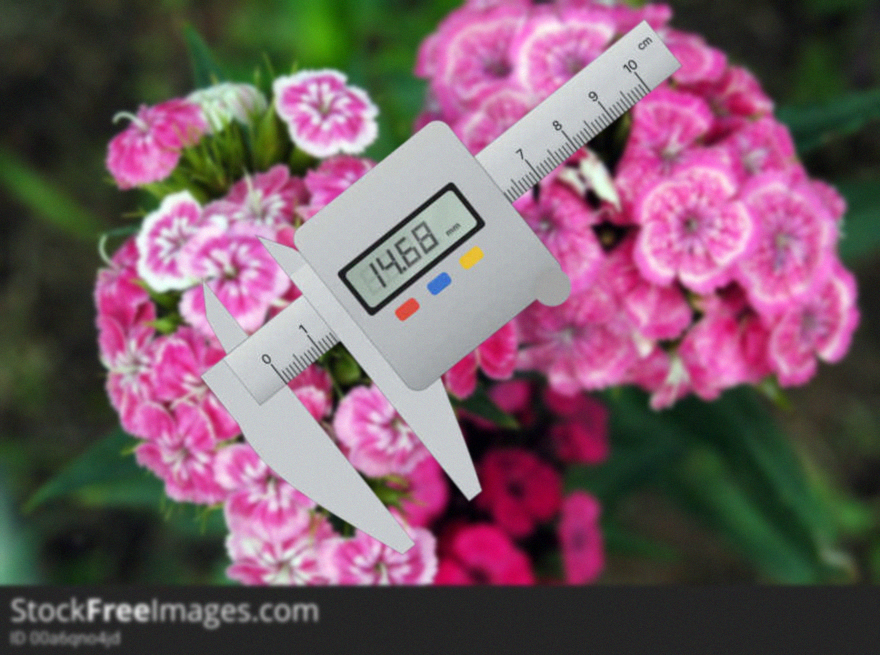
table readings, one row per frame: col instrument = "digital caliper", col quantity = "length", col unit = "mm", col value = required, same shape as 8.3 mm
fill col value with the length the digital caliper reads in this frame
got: 14.68 mm
